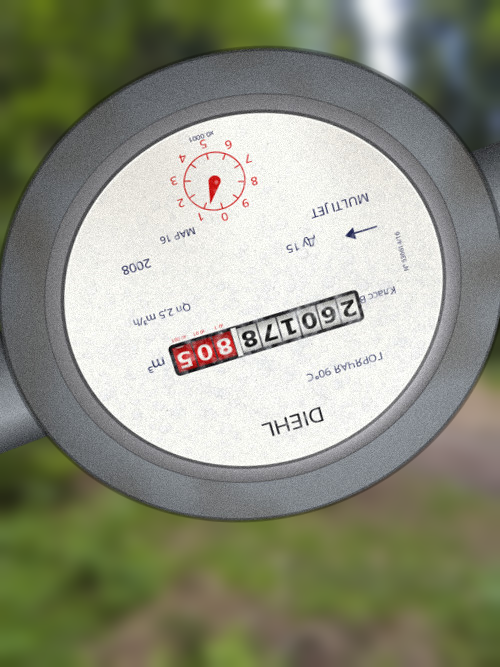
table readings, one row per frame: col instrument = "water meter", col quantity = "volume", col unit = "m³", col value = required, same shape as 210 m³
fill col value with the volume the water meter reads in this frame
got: 260178.8050 m³
